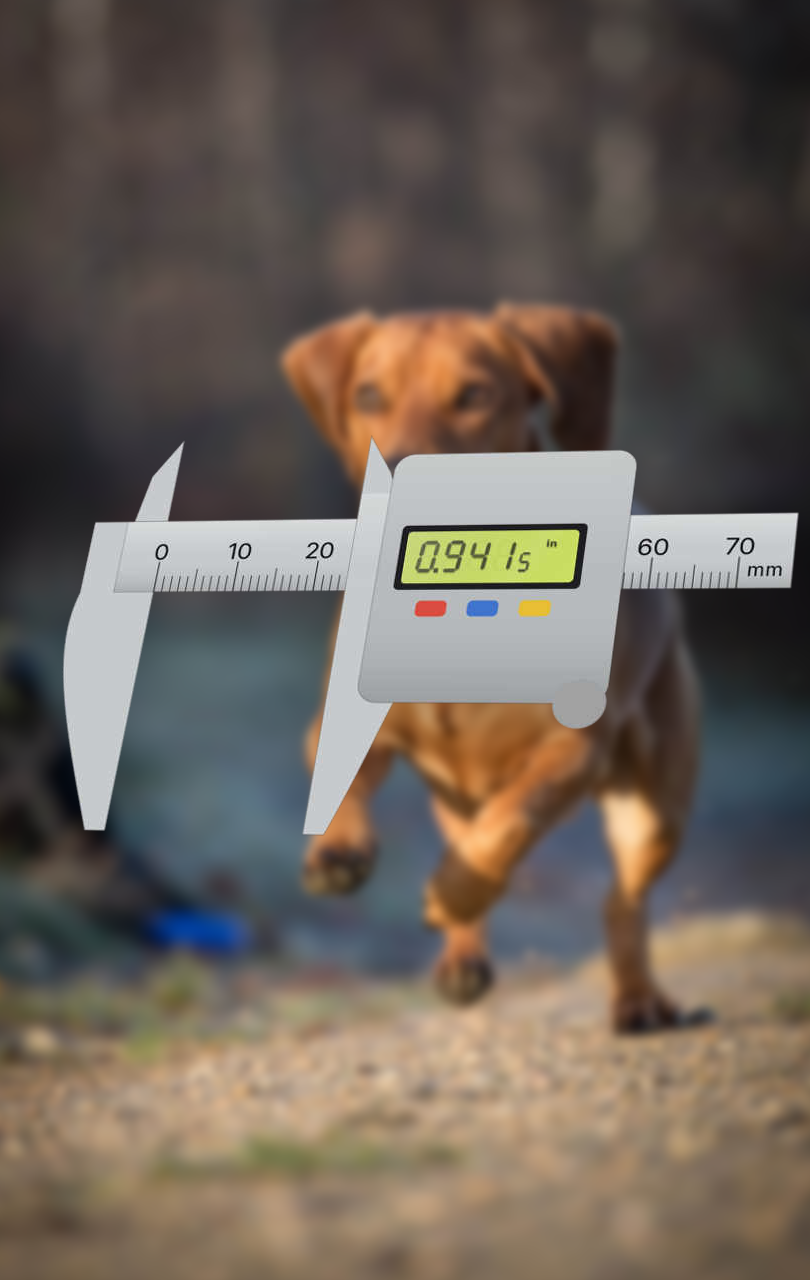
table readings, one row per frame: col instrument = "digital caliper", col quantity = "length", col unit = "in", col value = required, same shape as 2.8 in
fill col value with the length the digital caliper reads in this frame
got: 0.9415 in
